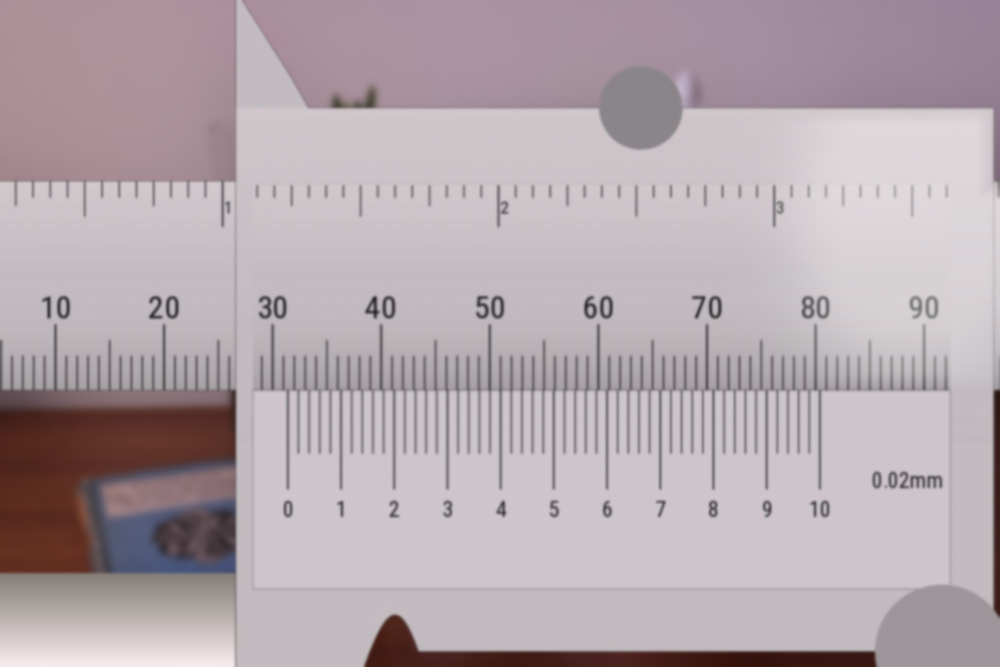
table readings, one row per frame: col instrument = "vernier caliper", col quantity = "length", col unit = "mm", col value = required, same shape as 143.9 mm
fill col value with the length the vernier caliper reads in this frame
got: 31.4 mm
